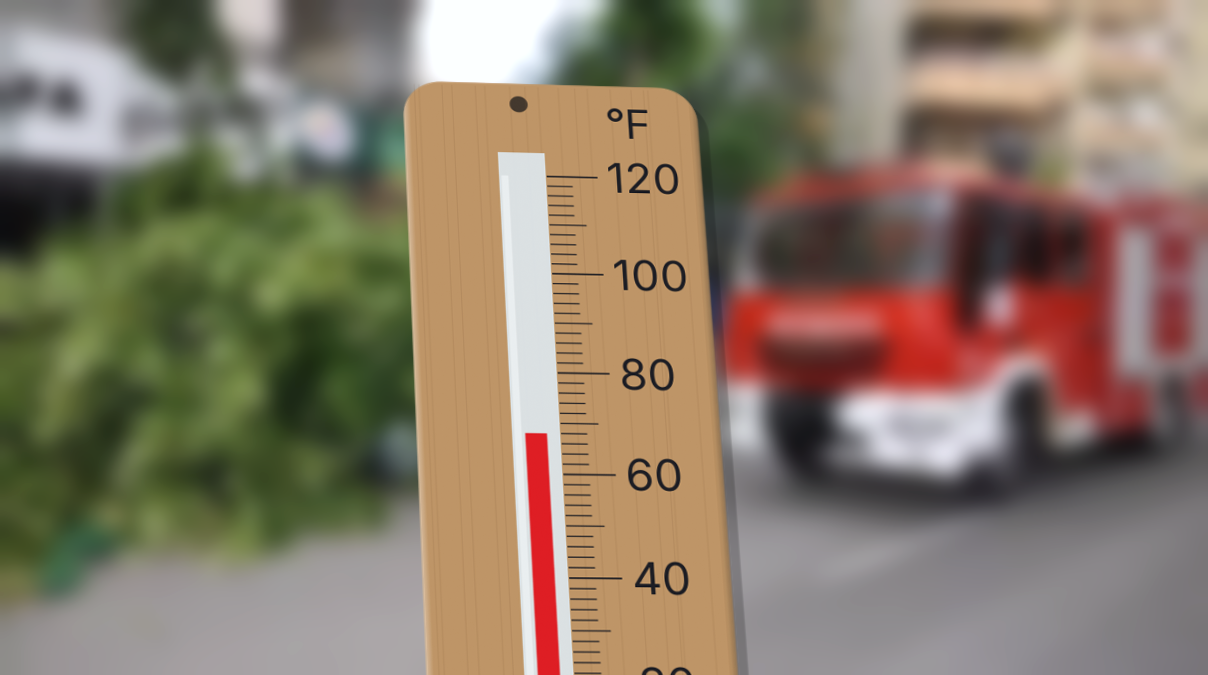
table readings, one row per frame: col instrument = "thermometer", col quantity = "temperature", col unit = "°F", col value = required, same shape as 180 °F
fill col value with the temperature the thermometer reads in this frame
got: 68 °F
